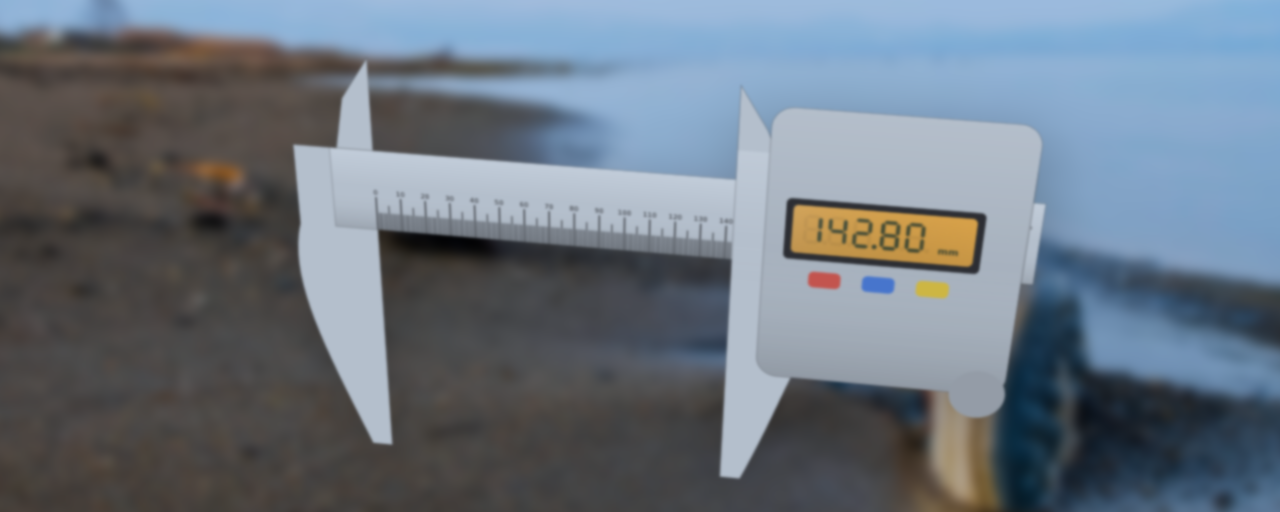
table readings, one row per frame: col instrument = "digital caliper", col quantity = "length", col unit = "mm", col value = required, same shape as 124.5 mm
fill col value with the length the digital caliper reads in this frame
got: 142.80 mm
